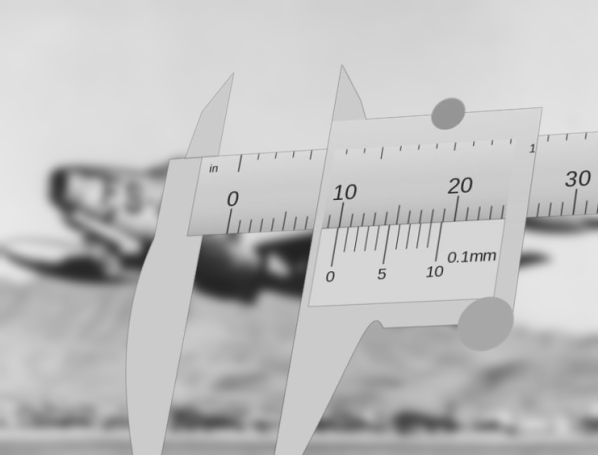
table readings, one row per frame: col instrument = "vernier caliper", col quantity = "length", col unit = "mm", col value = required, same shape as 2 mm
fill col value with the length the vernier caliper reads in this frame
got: 9.9 mm
